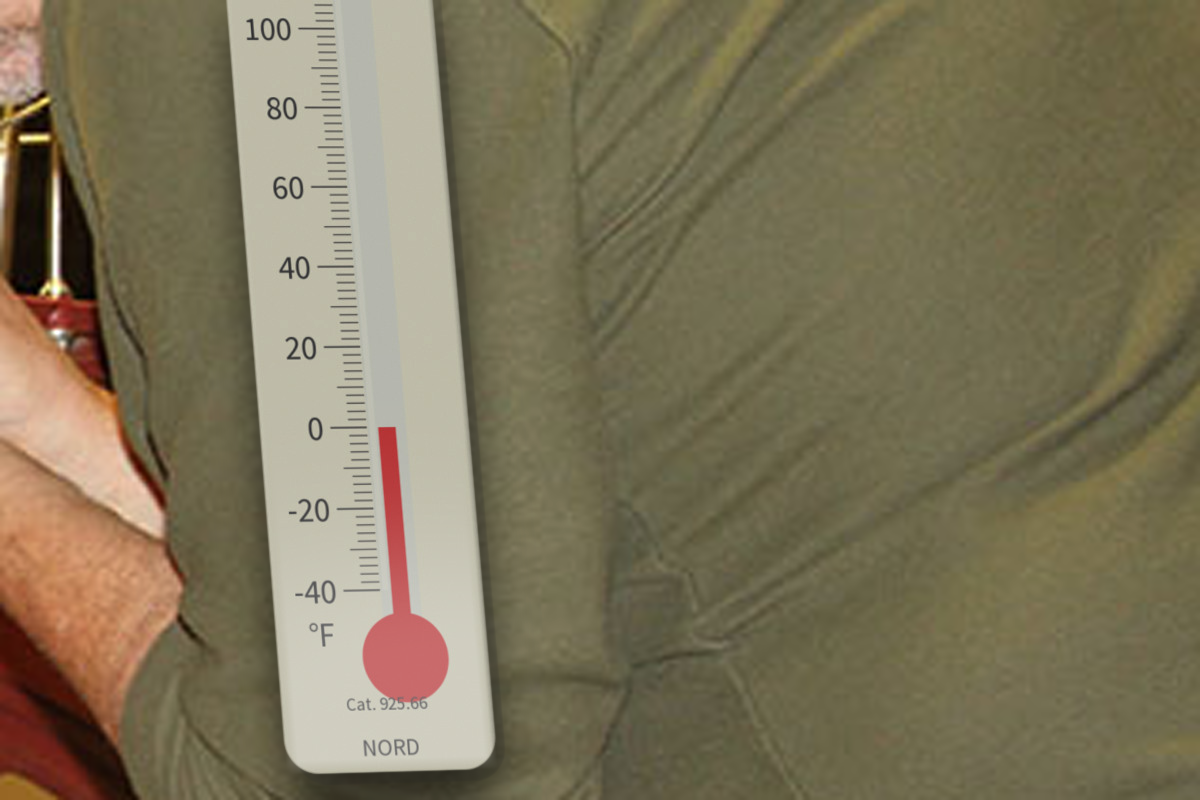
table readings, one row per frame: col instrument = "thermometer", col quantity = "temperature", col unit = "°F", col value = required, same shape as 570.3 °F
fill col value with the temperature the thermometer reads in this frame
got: 0 °F
